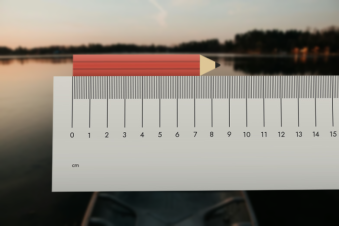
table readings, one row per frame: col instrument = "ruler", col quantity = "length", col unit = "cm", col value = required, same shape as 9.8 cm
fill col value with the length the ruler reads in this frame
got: 8.5 cm
